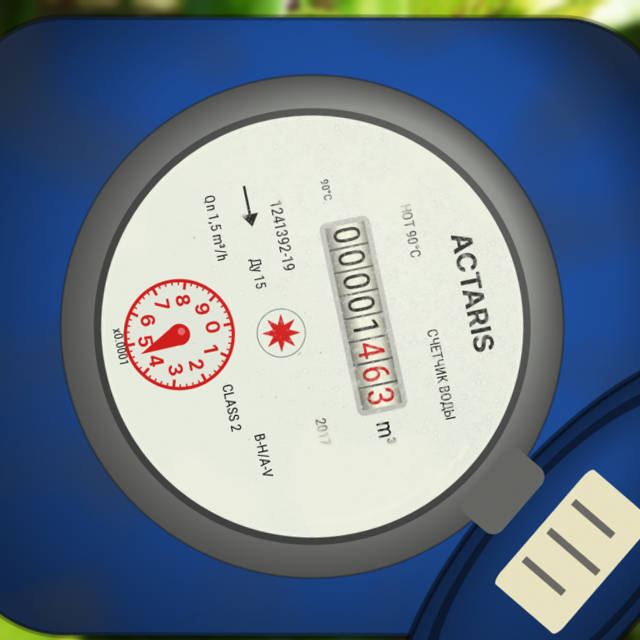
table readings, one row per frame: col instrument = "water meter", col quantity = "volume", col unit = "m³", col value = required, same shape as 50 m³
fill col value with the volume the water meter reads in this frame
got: 1.4634 m³
